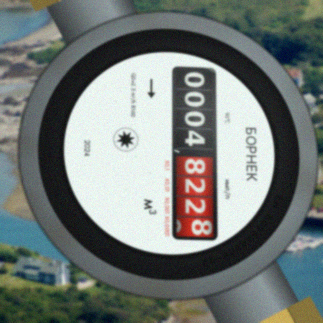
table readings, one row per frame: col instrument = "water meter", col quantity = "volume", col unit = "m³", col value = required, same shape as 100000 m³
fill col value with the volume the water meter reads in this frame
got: 4.8228 m³
